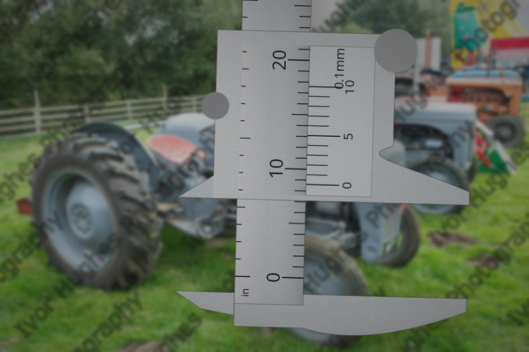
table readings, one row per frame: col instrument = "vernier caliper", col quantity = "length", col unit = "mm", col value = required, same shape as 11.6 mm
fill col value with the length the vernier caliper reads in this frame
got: 8.6 mm
